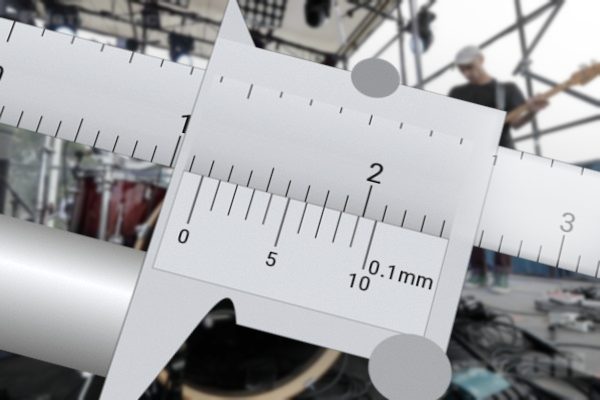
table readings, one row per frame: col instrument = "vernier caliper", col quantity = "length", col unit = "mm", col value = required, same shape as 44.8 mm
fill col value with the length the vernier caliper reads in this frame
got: 11.7 mm
